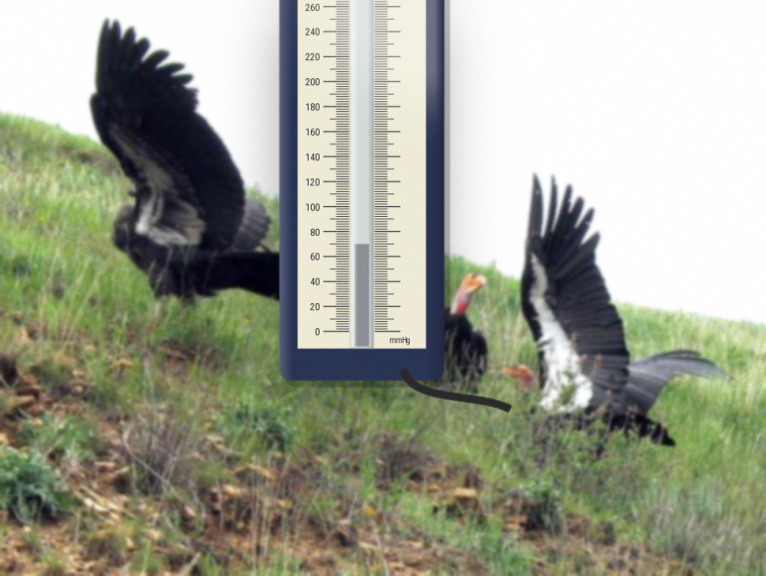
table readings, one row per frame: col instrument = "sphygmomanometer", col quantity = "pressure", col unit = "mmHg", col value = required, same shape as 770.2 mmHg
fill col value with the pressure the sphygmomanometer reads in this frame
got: 70 mmHg
